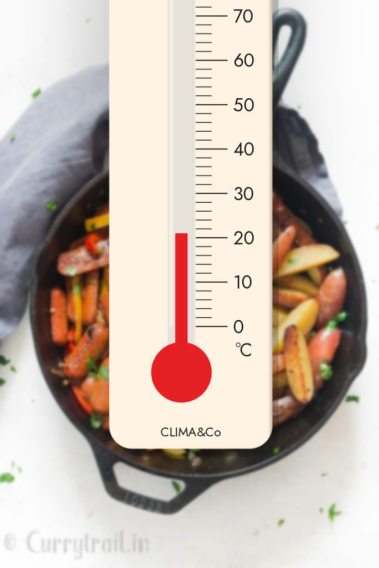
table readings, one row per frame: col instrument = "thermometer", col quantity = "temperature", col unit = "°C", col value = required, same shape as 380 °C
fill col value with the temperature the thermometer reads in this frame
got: 21 °C
